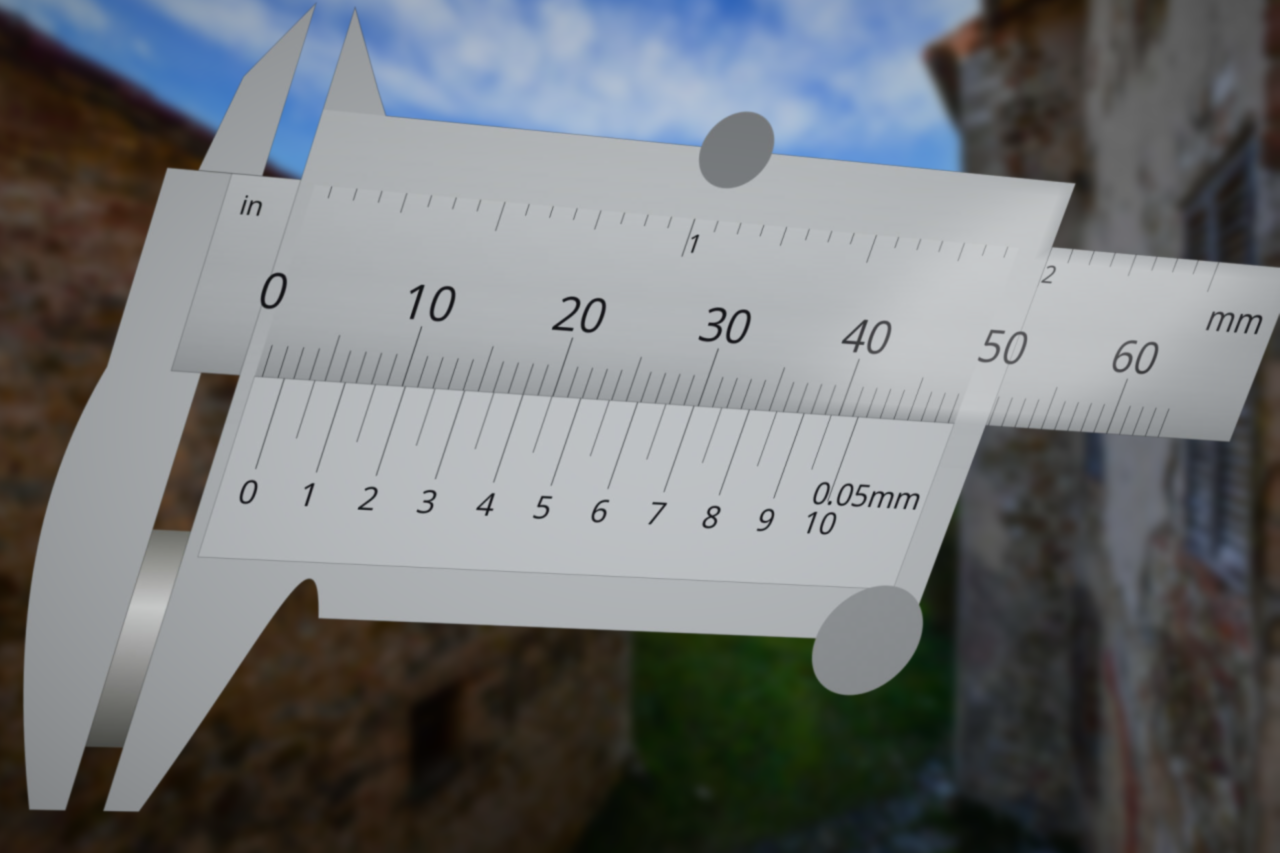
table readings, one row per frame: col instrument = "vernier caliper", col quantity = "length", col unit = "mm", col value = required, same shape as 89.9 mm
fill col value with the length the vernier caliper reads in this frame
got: 2.4 mm
